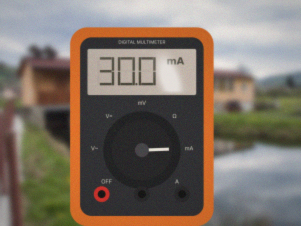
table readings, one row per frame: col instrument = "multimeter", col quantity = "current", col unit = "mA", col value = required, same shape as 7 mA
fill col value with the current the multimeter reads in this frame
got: 30.0 mA
